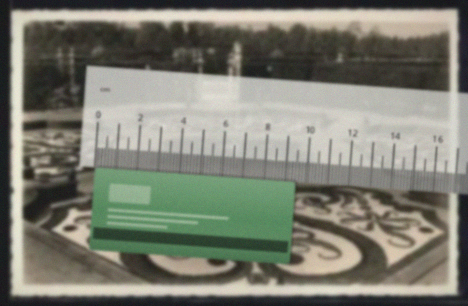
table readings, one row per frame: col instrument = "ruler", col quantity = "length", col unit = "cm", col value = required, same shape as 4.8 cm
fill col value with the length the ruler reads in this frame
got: 9.5 cm
